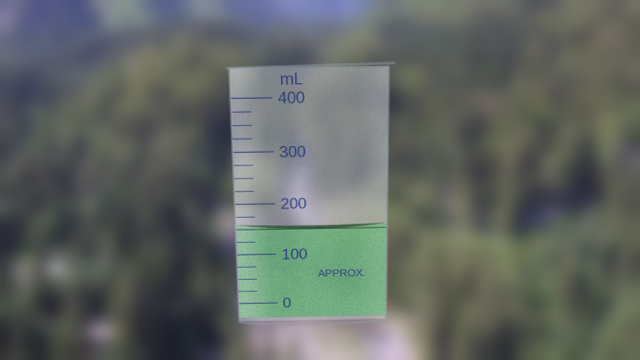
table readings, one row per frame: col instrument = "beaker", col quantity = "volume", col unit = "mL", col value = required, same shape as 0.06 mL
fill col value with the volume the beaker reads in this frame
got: 150 mL
